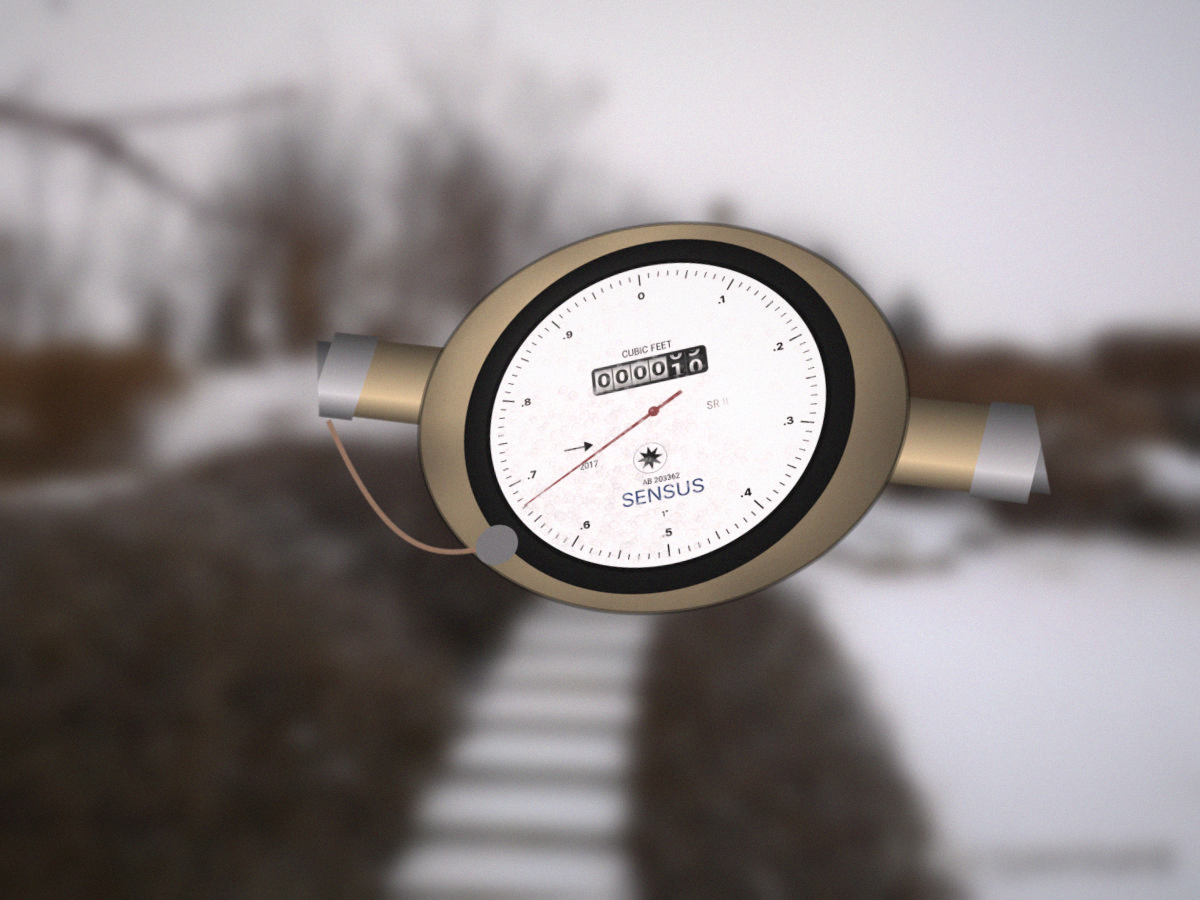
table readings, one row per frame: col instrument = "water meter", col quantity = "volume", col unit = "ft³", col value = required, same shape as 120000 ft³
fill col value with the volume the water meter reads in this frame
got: 9.67 ft³
